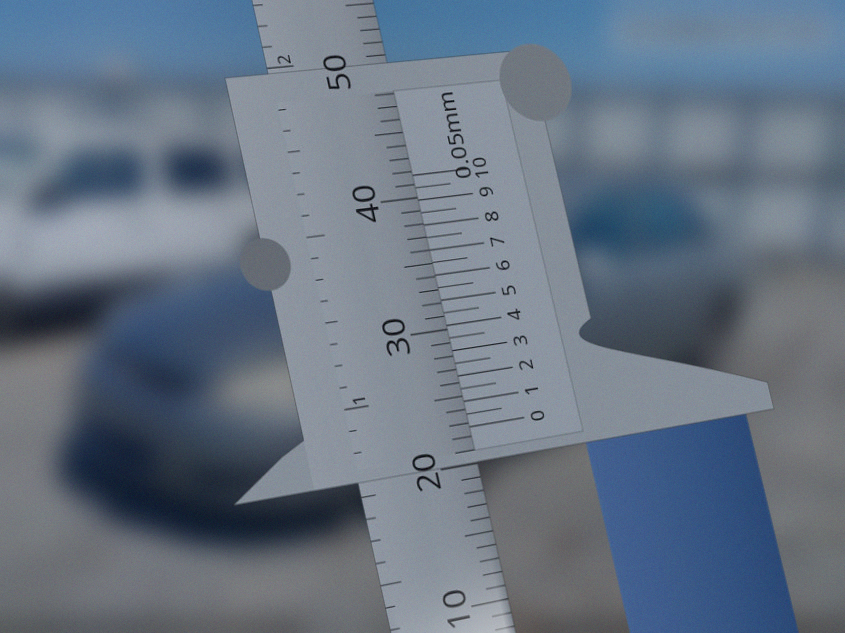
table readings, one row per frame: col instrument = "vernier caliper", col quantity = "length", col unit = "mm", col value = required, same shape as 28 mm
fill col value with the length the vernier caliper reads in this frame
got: 22.7 mm
